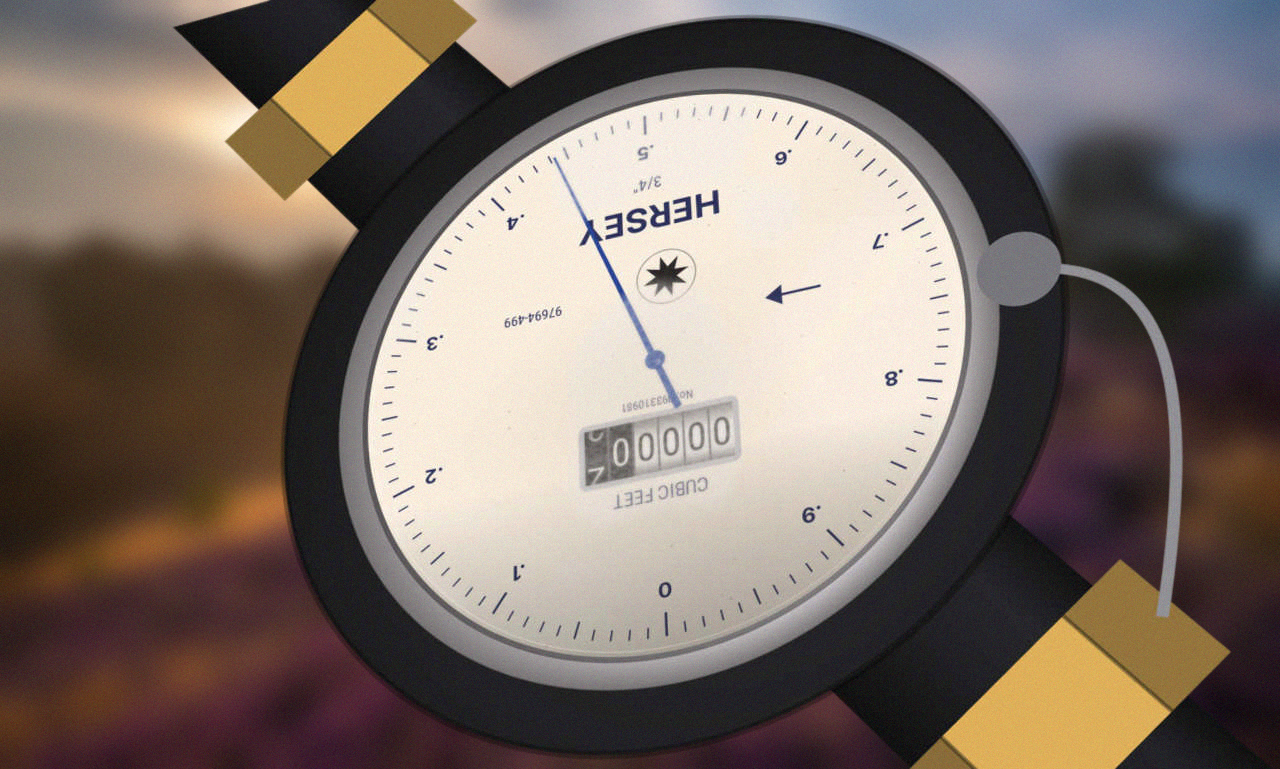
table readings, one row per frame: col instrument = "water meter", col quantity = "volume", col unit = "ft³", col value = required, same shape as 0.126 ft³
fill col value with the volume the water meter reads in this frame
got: 2.44 ft³
